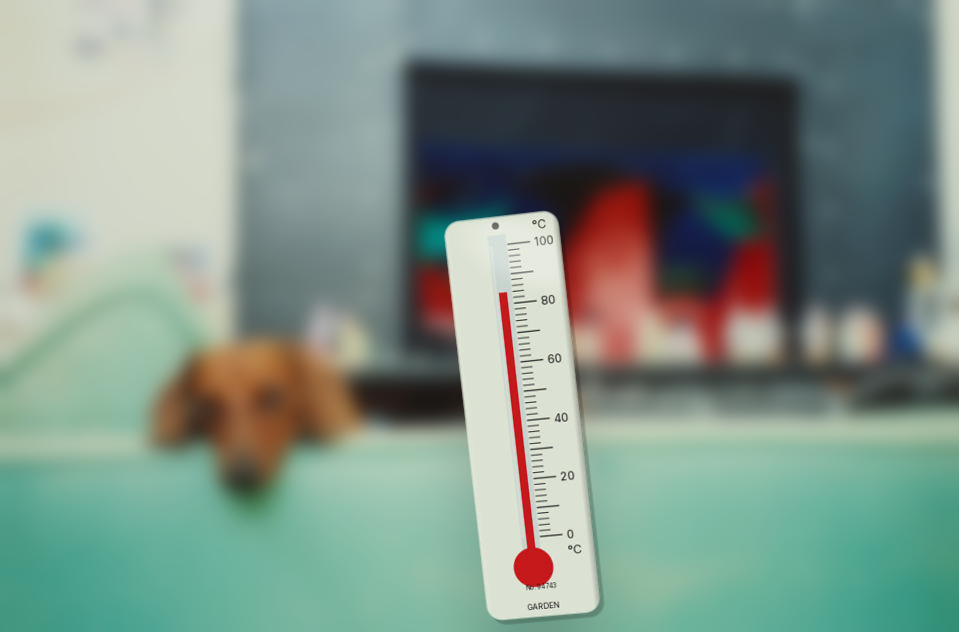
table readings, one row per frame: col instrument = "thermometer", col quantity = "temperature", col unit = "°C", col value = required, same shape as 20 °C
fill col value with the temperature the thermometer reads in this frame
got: 84 °C
